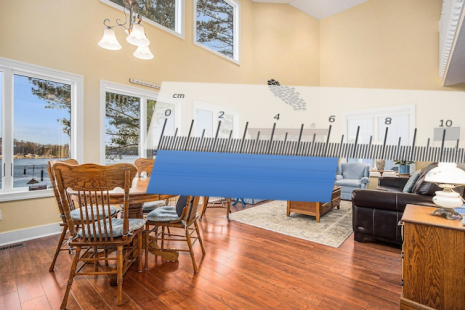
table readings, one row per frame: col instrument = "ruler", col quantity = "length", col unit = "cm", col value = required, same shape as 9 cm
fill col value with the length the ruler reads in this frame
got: 6.5 cm
